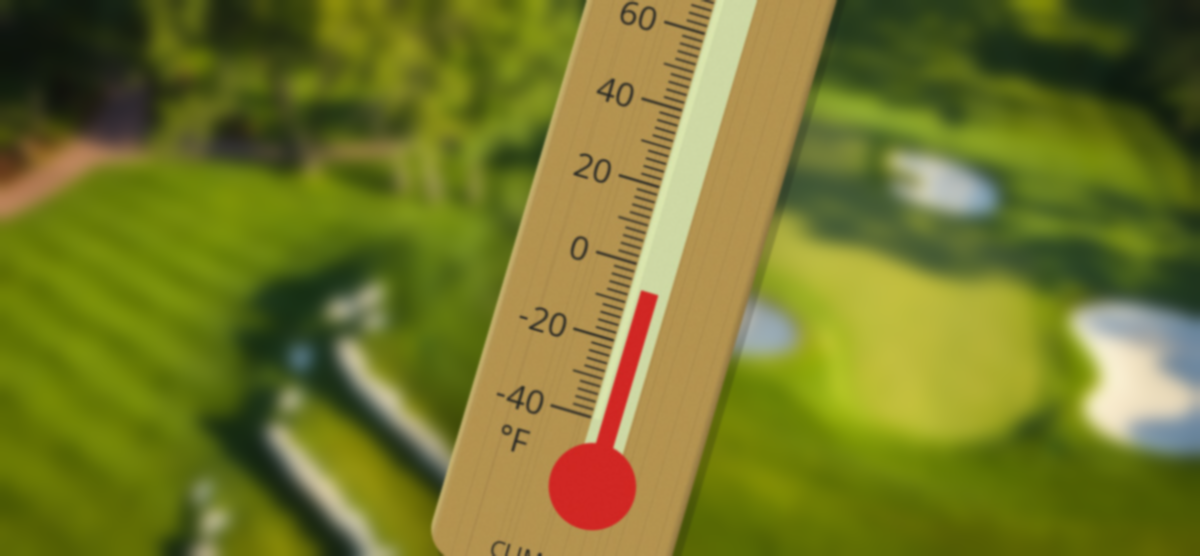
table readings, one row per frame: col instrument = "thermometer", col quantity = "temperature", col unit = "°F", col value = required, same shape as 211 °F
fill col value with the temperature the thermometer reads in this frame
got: -6 °F
